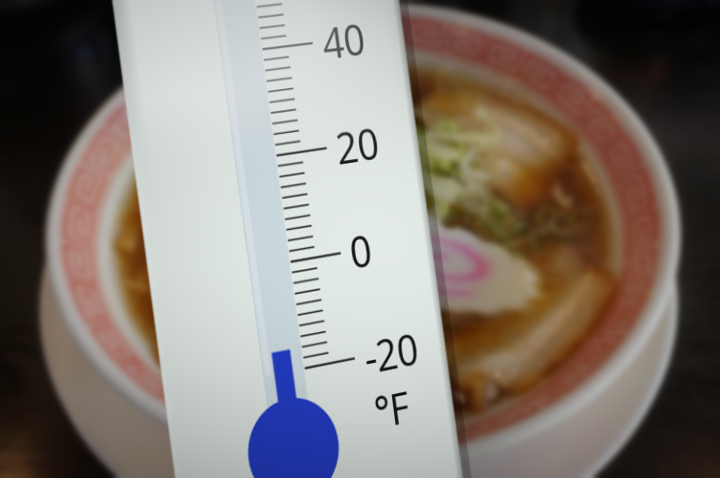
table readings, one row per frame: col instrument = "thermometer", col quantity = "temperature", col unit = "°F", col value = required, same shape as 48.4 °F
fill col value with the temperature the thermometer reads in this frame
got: -16 °F
